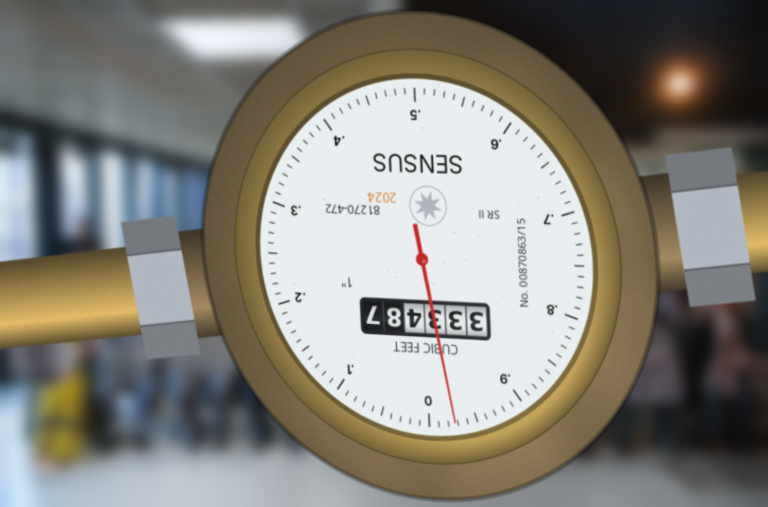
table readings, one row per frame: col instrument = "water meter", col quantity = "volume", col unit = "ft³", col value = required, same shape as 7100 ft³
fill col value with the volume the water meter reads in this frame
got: 333486.97 ft³
